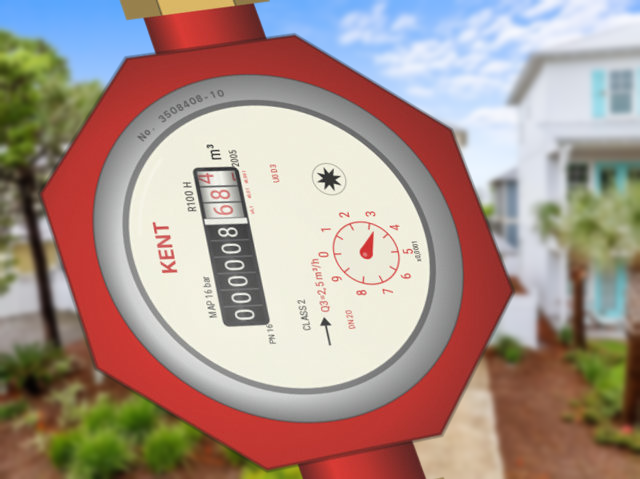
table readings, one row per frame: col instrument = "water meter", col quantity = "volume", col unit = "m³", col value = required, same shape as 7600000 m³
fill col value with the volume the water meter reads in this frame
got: 8.6843 m³
